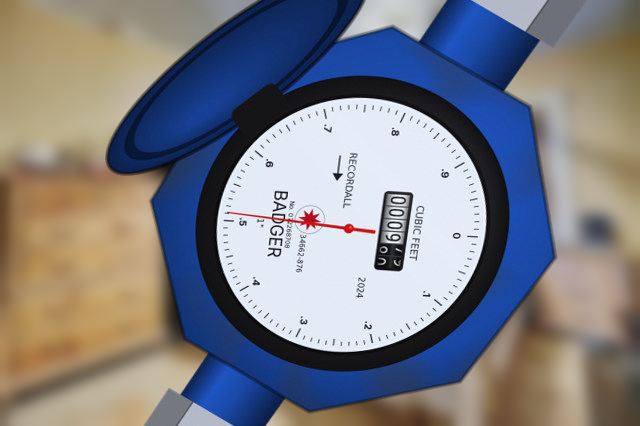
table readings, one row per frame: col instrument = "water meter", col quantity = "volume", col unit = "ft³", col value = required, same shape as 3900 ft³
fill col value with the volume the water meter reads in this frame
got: 979.51 ft³
